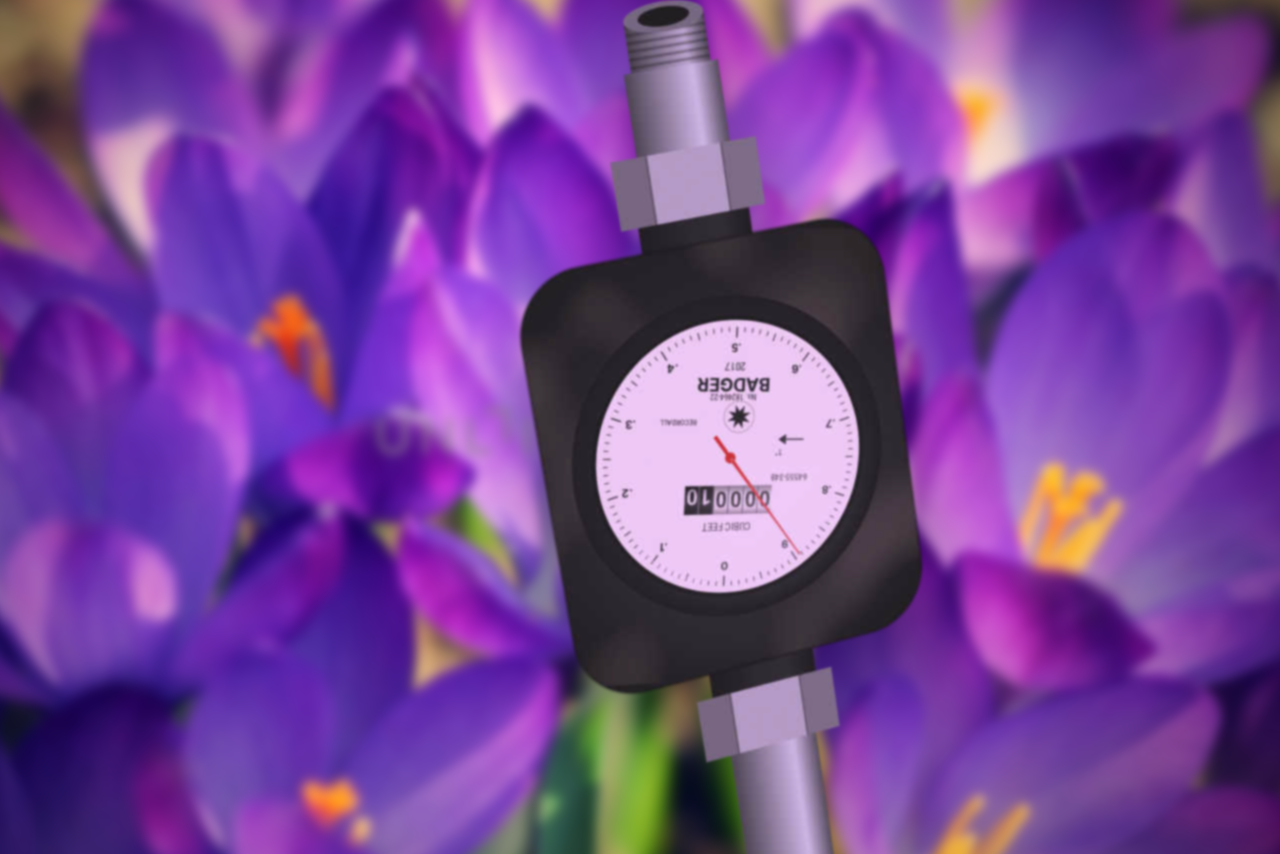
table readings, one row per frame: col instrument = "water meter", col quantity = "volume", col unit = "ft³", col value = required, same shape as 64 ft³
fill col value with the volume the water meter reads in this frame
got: 9.89 ft³
